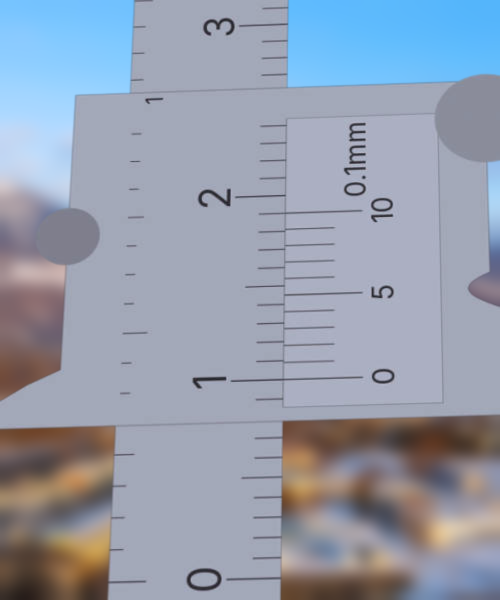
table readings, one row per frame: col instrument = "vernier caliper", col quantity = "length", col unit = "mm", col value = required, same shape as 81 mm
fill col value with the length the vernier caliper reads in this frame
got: 10.0 mm
